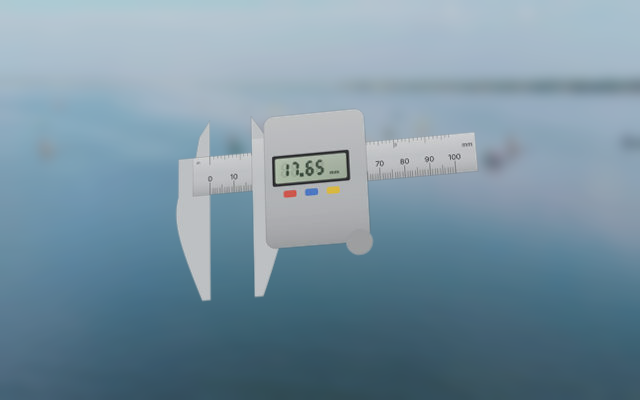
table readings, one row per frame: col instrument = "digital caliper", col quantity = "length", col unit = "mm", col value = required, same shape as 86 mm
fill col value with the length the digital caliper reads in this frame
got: 17.65 mm
